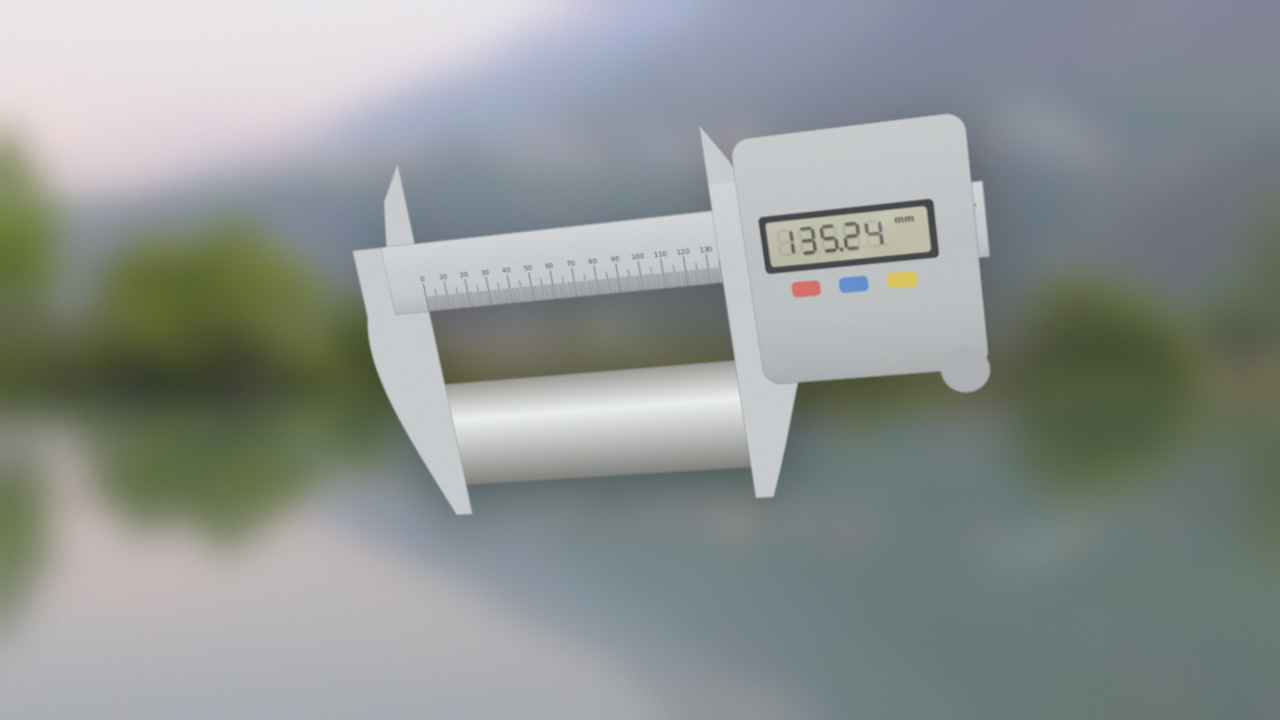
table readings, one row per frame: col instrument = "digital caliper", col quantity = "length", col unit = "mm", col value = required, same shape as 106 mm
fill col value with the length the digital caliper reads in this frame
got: 135.24 mm
